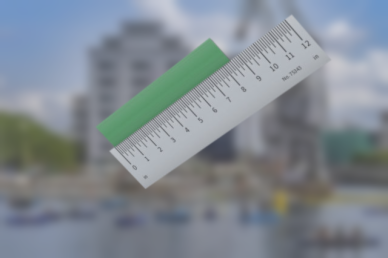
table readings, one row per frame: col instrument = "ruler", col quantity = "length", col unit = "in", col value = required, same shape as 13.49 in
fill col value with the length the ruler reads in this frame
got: 8.5 in
